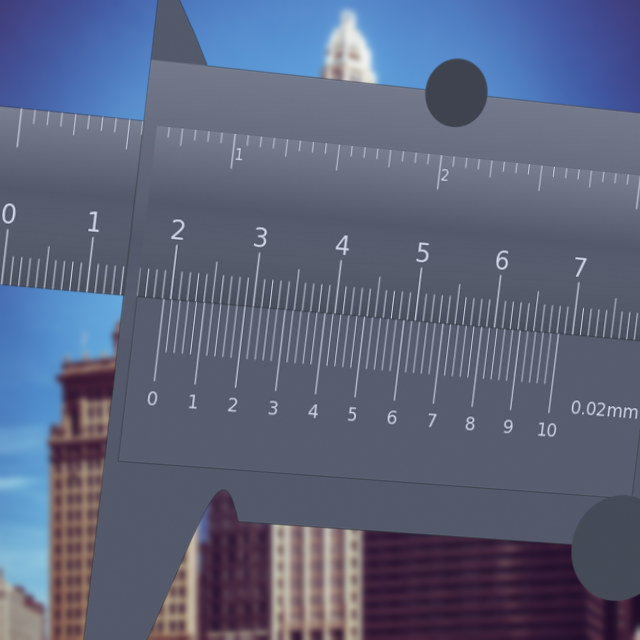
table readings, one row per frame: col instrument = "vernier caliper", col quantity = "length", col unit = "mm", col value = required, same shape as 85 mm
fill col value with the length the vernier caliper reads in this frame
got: 19.2 mm
